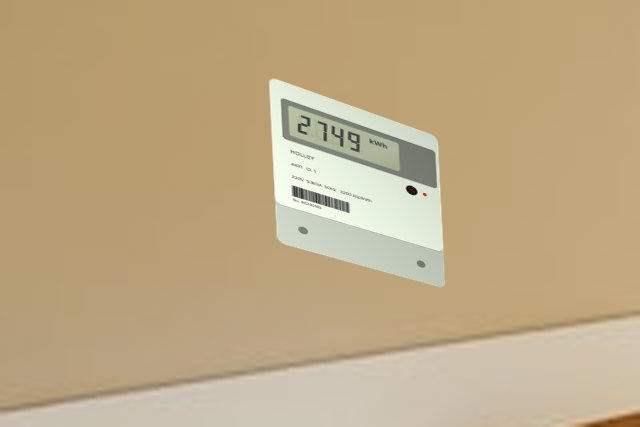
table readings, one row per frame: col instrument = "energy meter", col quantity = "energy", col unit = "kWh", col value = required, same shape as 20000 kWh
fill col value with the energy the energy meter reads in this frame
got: 2749 kWh
